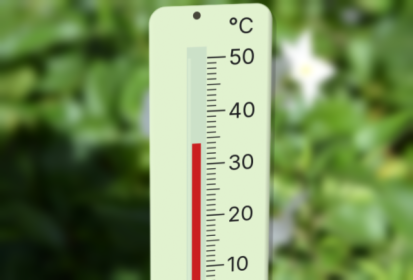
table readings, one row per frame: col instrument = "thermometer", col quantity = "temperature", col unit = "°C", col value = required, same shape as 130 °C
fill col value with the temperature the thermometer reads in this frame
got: 34 °C
